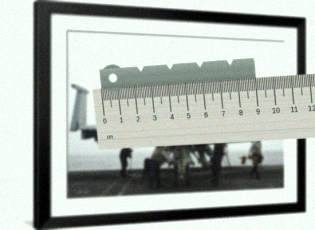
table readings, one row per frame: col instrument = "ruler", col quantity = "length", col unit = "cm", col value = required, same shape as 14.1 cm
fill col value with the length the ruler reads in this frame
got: 9 cm
